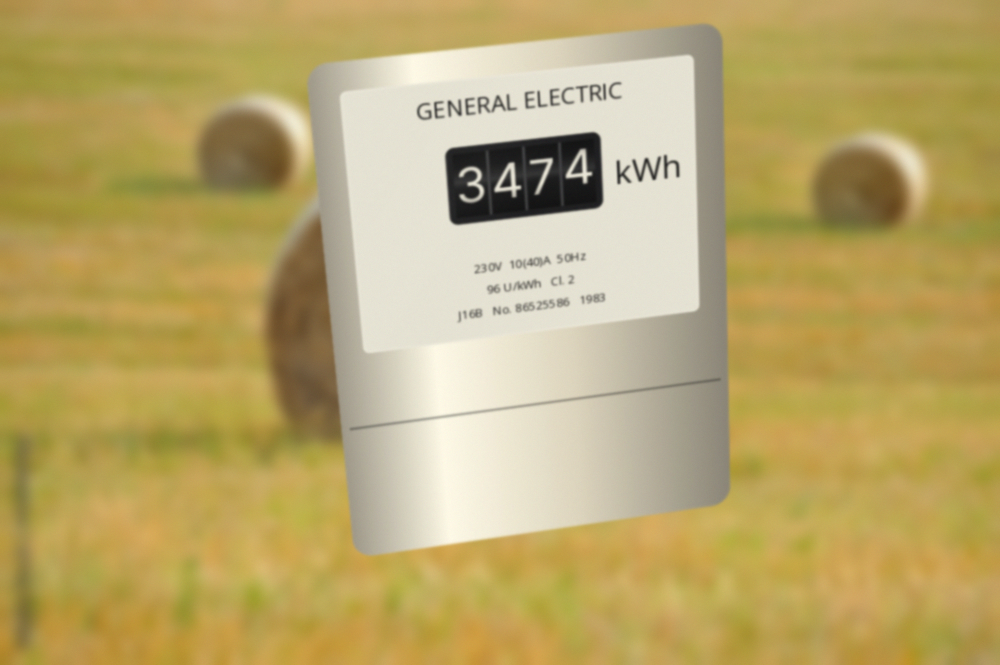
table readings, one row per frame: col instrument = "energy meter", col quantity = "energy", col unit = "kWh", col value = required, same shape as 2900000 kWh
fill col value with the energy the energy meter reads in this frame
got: 3474 kWh
